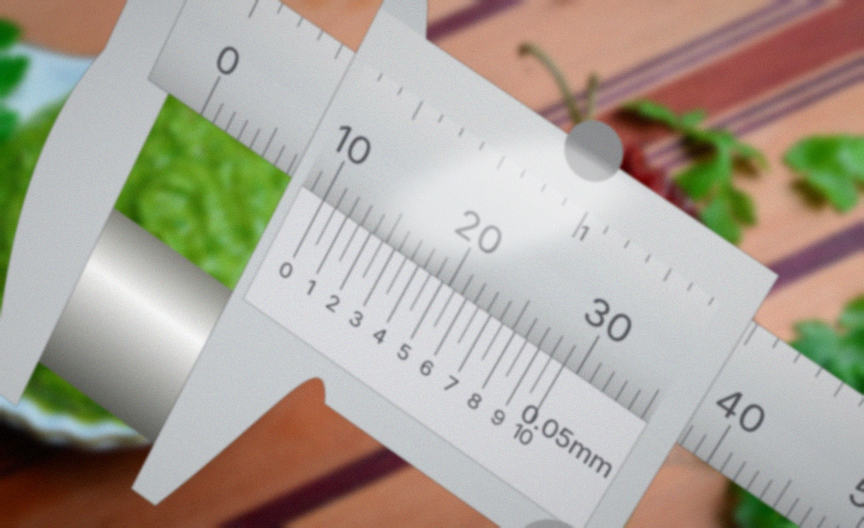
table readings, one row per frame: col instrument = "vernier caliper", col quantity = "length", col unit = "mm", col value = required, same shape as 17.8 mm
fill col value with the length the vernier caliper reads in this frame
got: 10.0 mm
